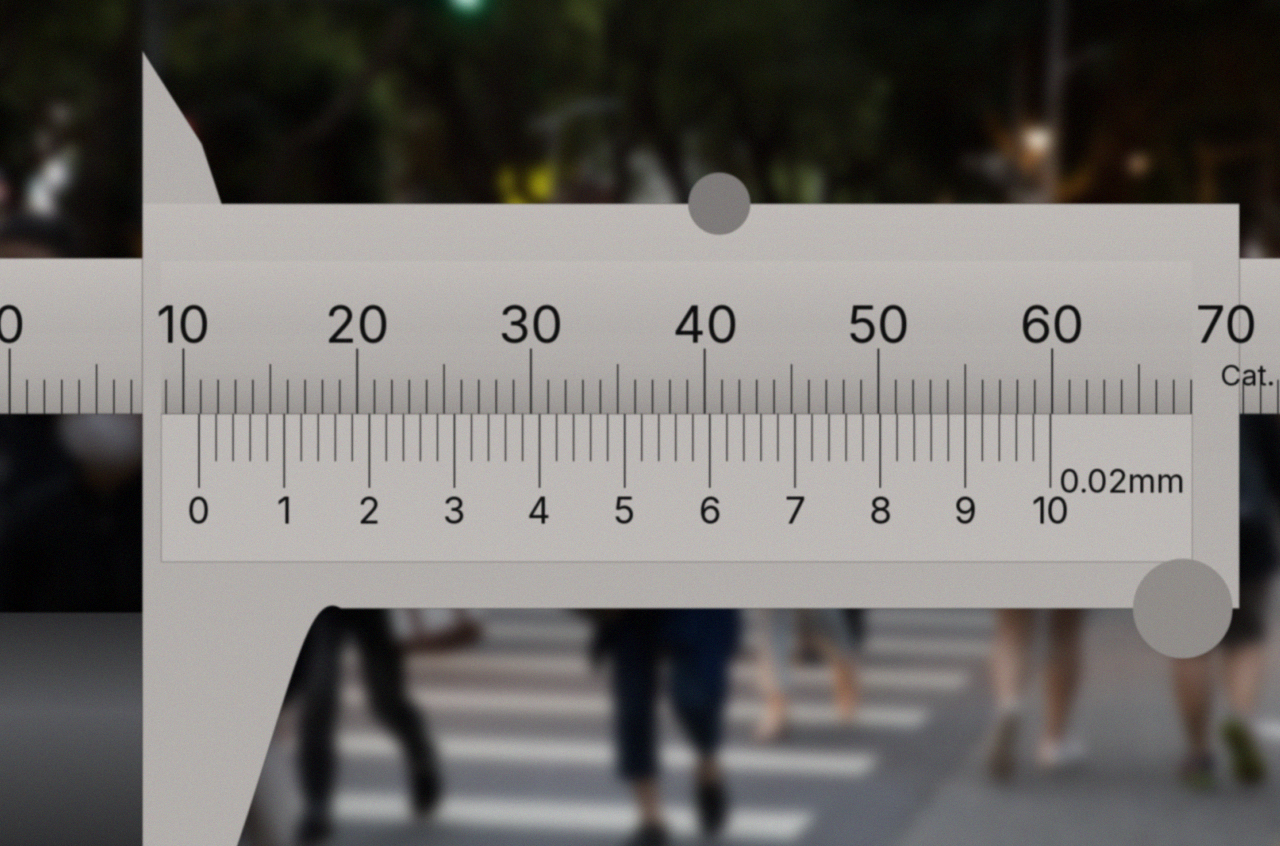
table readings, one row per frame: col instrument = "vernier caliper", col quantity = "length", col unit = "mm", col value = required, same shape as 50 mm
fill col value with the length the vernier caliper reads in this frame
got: 10.9 mm
